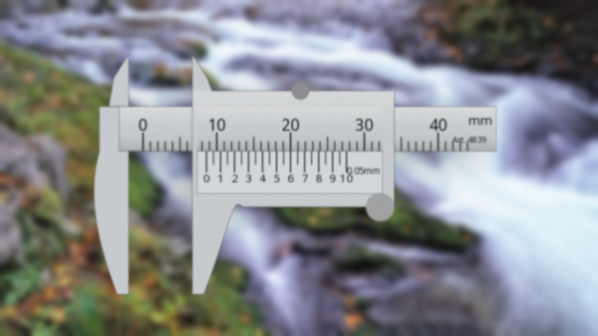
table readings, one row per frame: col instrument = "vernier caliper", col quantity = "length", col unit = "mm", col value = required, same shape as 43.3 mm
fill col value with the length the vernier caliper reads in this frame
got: 8.6 mm
